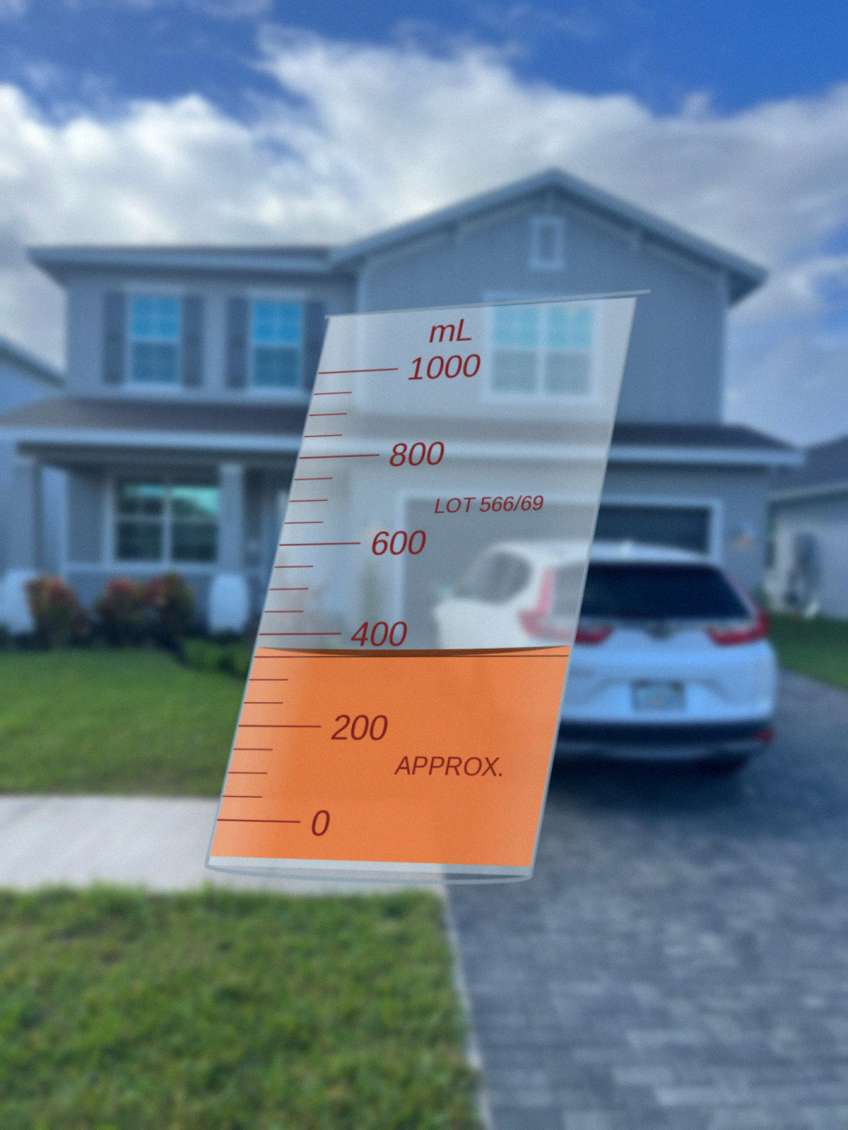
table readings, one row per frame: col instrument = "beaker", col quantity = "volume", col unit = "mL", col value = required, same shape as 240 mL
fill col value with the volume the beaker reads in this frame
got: 350 mL
